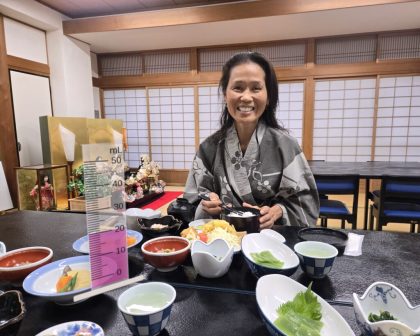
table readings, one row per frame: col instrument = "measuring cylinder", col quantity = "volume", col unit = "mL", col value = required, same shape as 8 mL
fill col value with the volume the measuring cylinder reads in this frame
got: 20 mL
